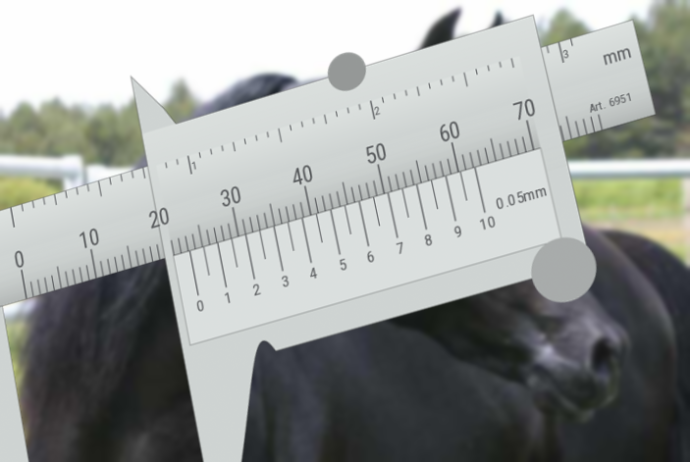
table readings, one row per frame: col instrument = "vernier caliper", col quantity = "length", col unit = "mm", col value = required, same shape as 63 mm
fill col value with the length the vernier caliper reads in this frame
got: 23.2 mm
